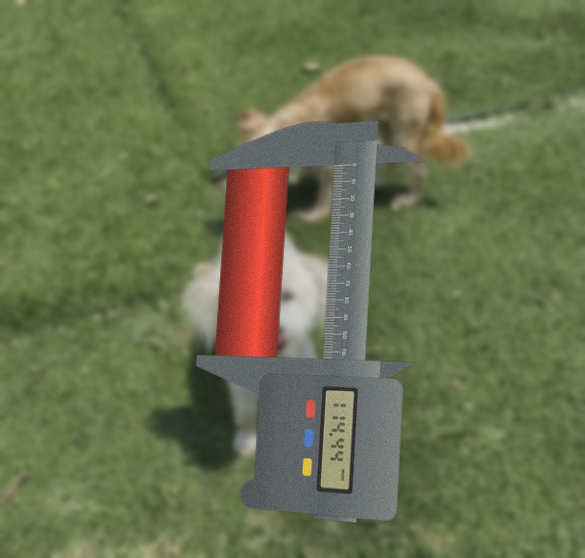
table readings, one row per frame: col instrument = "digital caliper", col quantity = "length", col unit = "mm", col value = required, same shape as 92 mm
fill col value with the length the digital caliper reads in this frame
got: 114.44 mm
